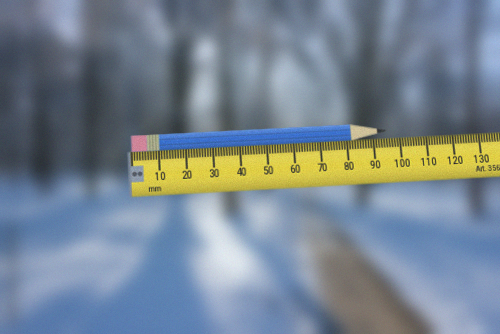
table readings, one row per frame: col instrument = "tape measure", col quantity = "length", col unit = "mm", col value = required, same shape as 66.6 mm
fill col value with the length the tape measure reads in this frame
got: 95 mm
